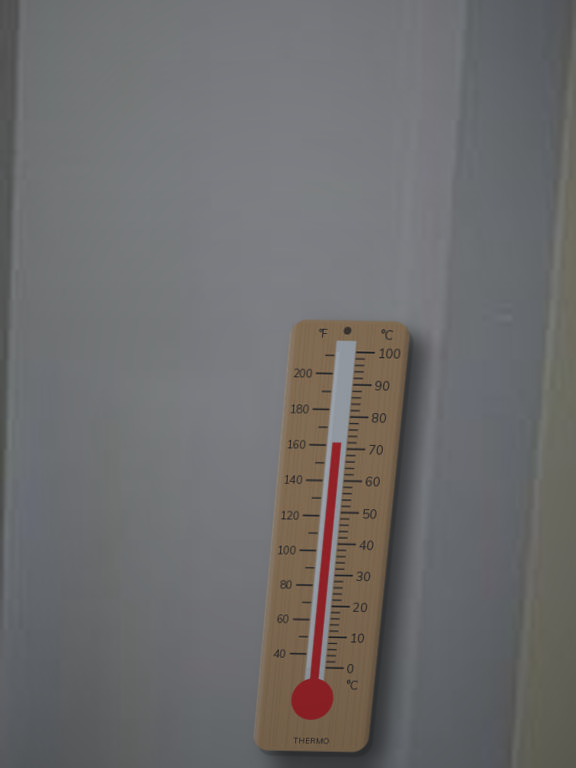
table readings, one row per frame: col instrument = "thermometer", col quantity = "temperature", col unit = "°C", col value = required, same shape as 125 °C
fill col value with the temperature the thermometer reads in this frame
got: 72 °C
